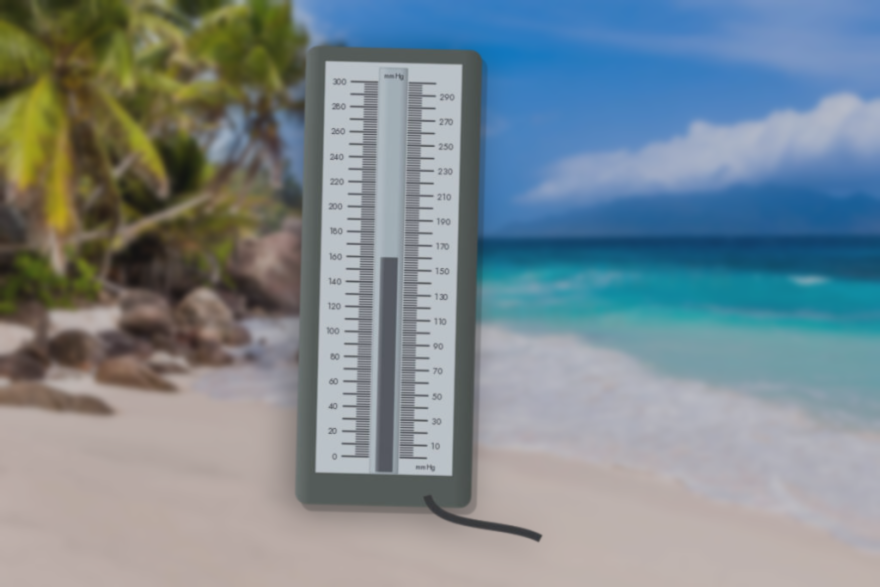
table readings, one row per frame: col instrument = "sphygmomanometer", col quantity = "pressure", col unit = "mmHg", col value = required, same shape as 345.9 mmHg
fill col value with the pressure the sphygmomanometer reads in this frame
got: 160 mmHg
